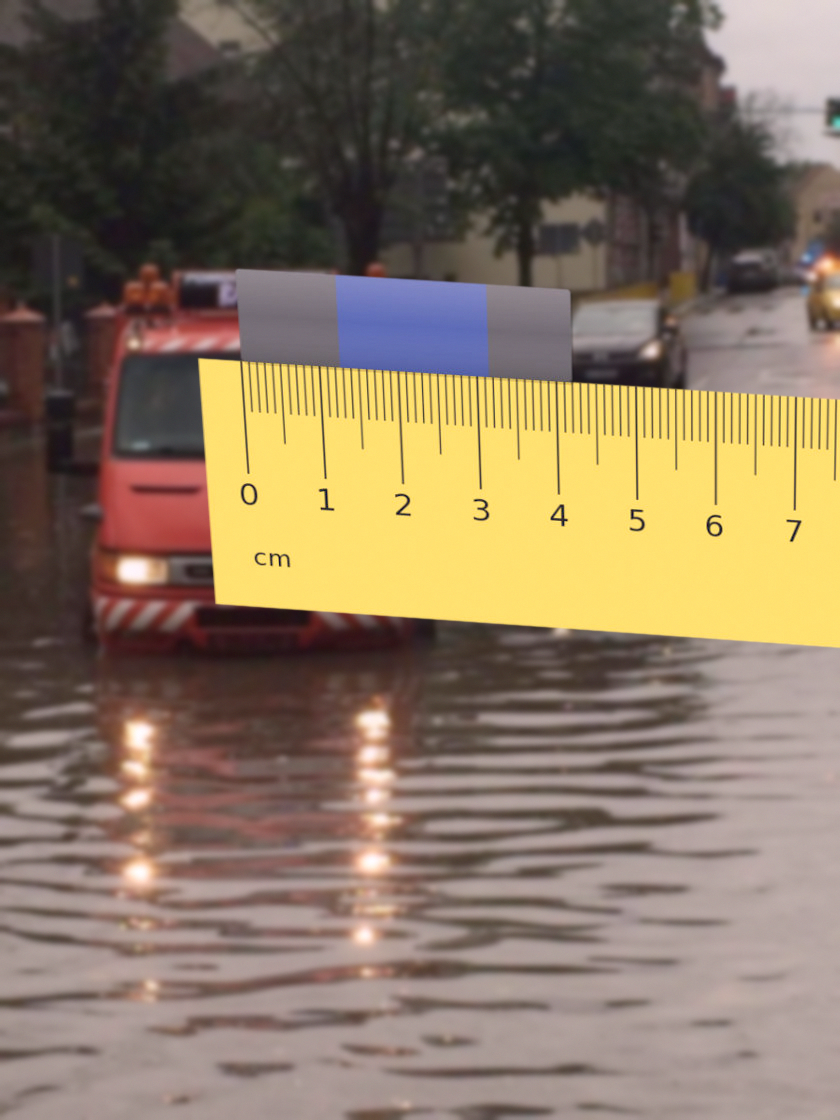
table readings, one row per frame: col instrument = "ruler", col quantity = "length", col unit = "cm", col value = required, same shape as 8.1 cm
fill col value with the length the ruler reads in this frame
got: 4.2 cm
